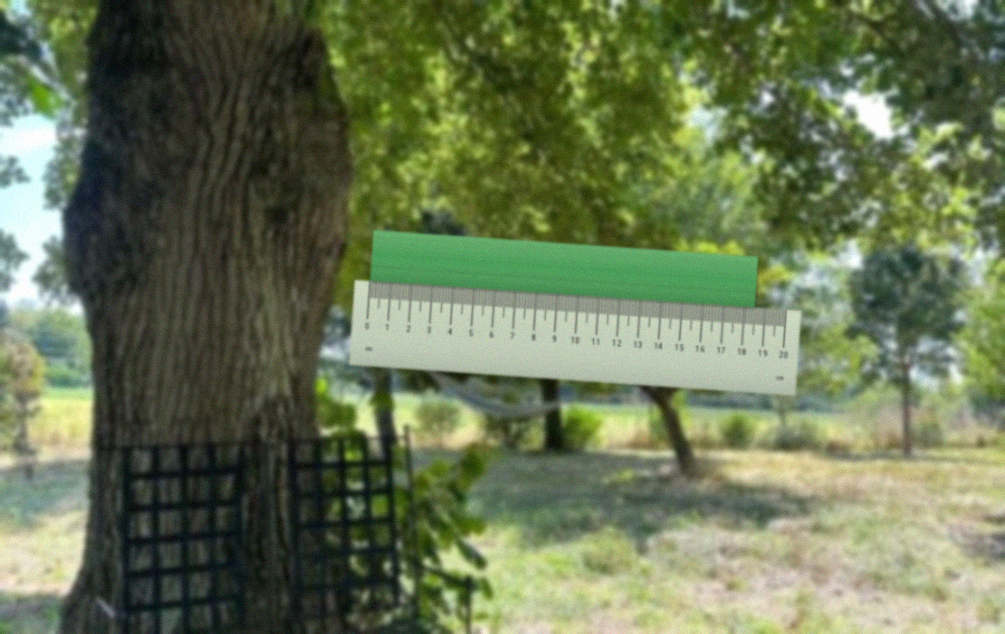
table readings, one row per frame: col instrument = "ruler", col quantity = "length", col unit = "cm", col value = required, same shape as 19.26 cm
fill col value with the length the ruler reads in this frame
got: 18.5 cm
